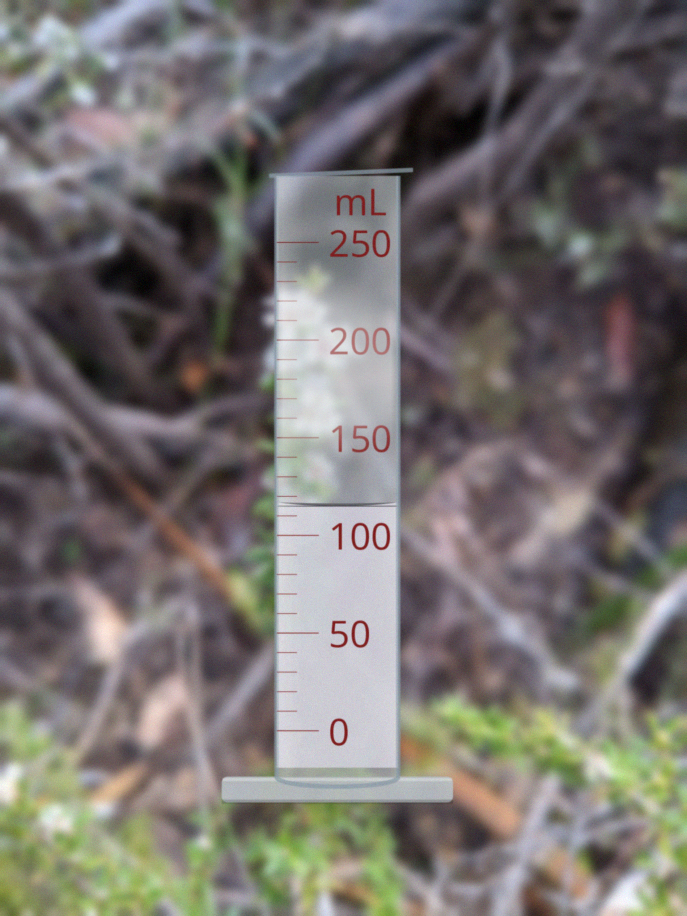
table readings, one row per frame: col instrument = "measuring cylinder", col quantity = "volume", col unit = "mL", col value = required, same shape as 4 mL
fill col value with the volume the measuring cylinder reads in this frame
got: 115 mL
